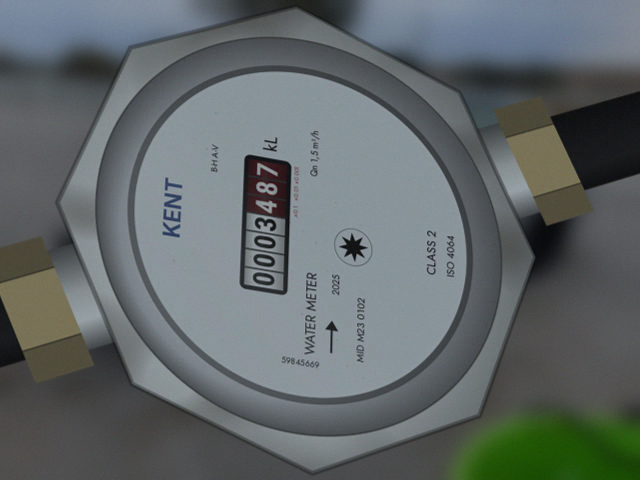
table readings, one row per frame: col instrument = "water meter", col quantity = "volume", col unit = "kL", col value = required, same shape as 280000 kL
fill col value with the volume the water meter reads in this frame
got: 3.487 kL
